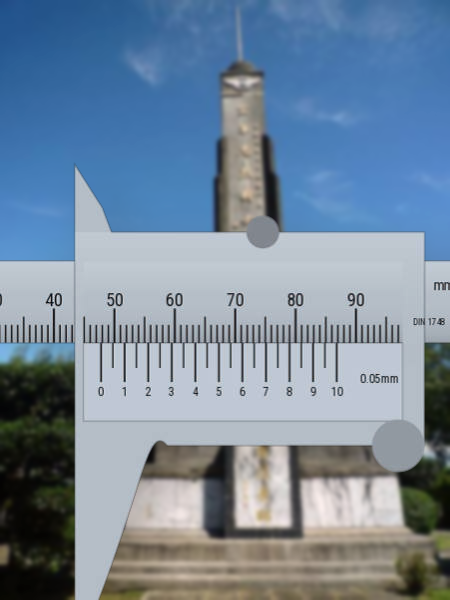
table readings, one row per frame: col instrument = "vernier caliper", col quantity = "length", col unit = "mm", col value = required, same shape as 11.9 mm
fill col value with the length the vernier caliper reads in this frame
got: 47.8 mm
